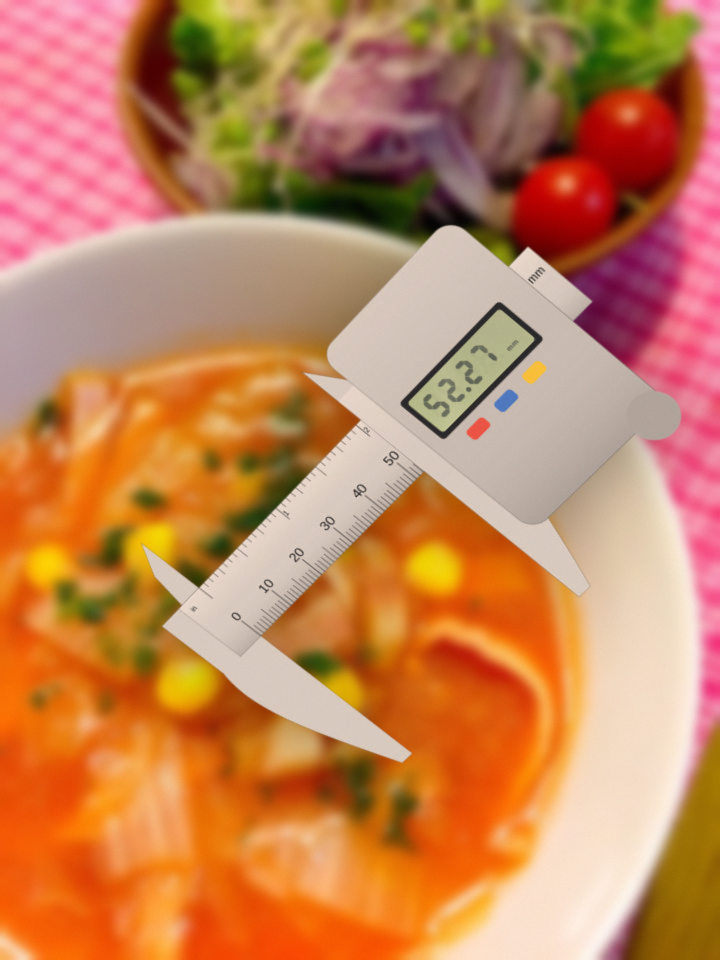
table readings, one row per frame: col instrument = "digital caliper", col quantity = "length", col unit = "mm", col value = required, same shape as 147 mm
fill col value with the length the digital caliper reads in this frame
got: 52.27 mm
